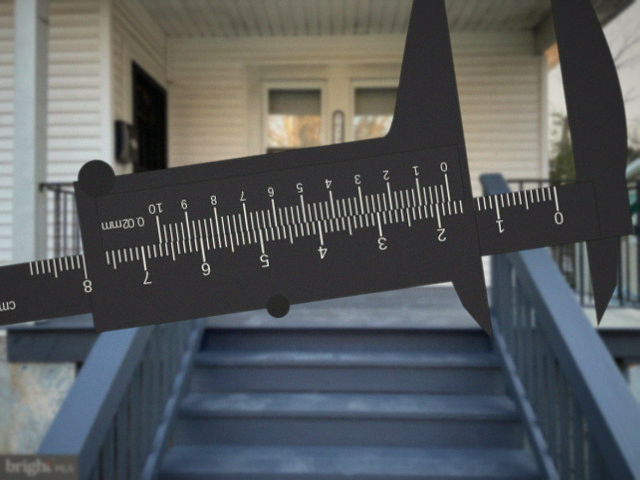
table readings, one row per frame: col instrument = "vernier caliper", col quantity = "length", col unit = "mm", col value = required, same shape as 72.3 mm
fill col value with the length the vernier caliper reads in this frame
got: 17.8 mm
